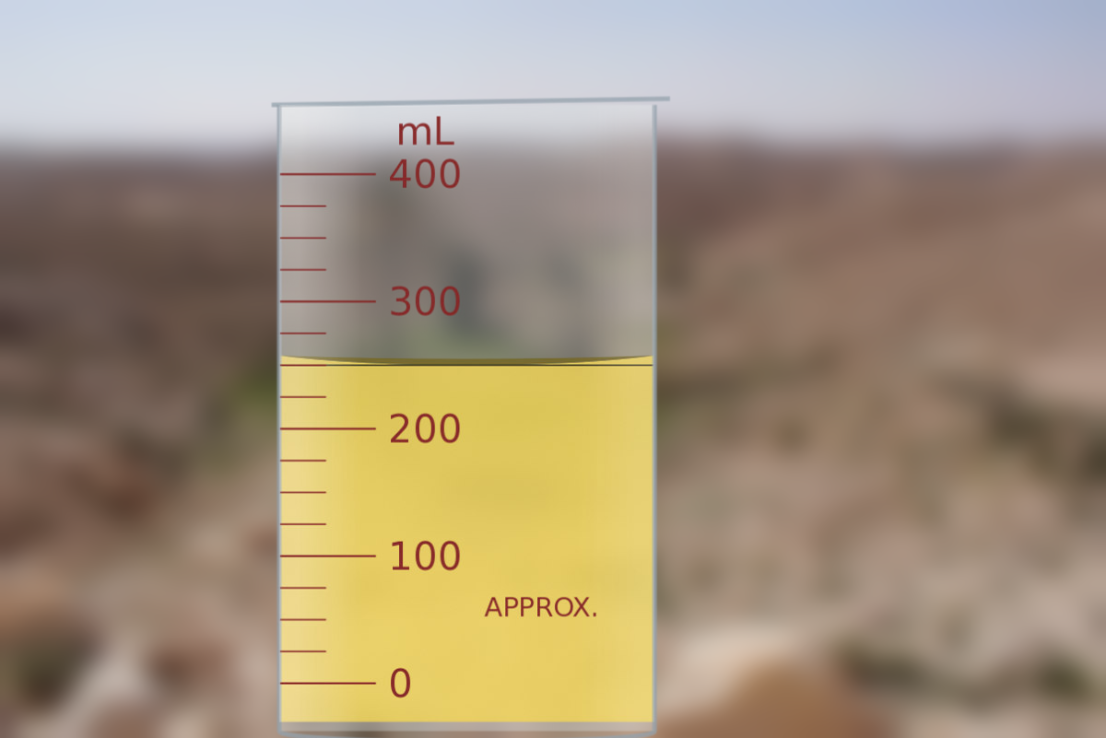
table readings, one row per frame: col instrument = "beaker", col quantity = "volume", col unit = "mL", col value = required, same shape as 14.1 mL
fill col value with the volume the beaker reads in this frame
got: 250 mL
